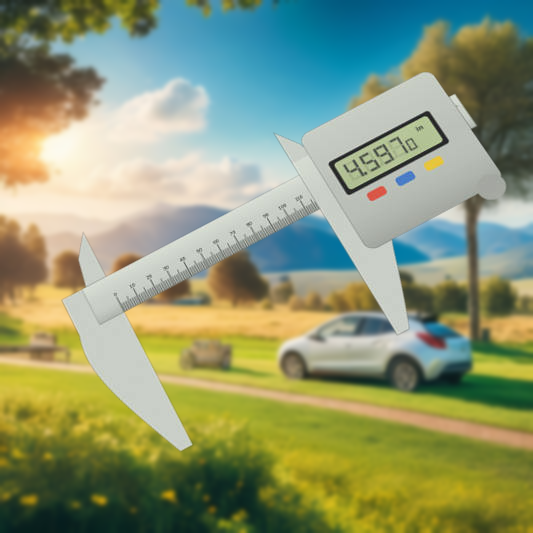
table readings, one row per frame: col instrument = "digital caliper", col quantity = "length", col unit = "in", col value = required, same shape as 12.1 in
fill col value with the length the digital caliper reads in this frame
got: 4.5970 in
